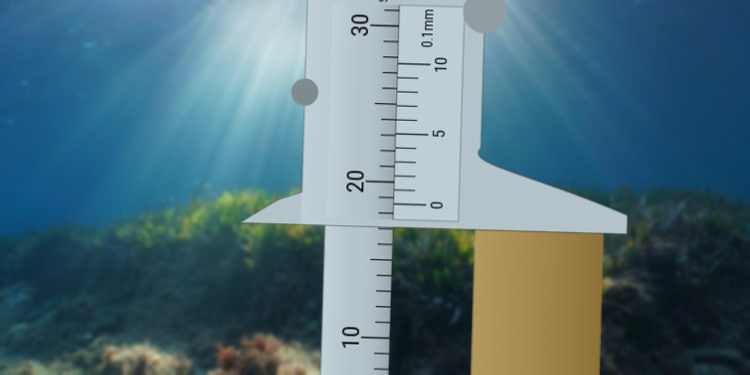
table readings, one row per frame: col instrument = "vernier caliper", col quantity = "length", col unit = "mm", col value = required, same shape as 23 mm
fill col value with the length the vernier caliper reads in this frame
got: 18.6 mm
